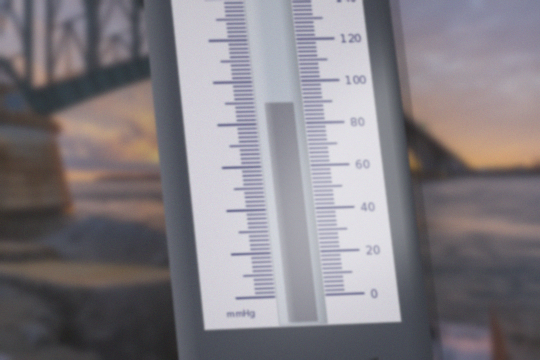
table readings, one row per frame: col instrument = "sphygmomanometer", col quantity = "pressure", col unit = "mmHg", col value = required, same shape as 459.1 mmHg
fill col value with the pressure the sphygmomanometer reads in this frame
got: 90 mmHg
